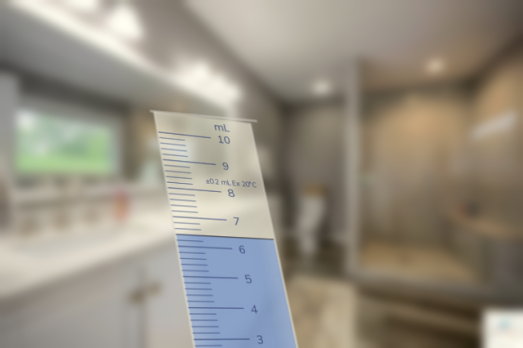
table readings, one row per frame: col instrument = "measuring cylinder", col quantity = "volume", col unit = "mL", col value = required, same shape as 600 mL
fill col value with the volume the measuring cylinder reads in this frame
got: 6.4 mL
